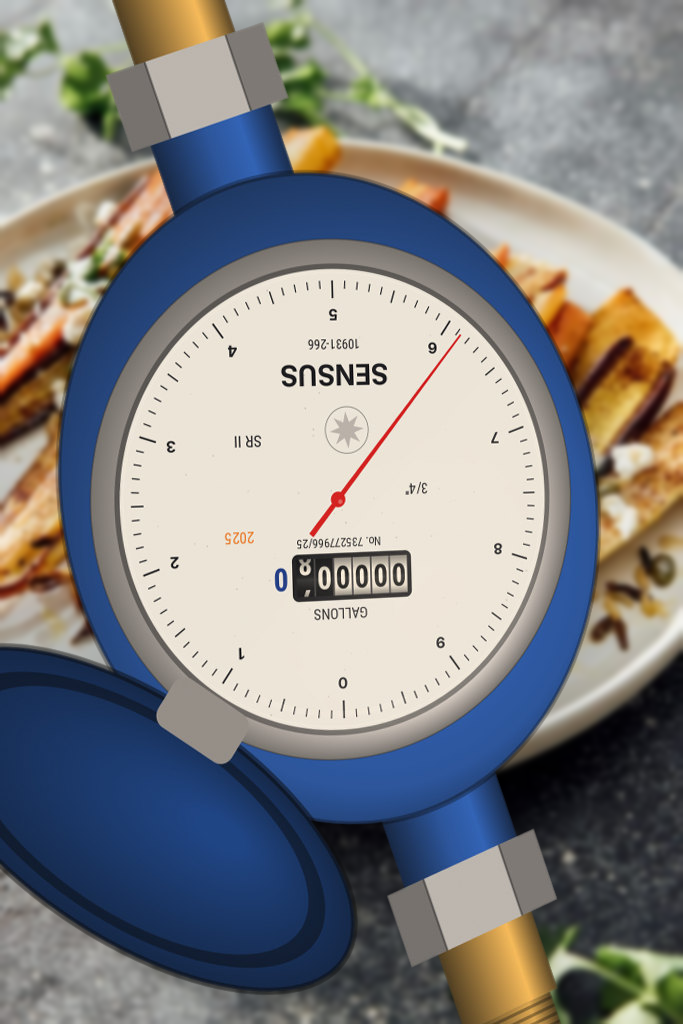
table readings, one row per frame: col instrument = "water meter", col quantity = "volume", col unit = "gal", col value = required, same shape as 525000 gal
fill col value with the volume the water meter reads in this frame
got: 76.1 gal
